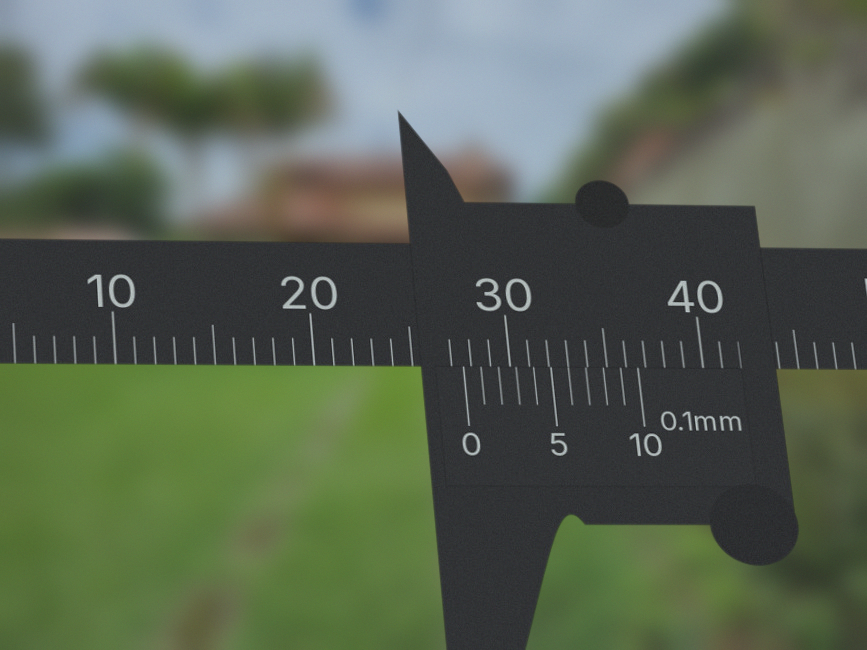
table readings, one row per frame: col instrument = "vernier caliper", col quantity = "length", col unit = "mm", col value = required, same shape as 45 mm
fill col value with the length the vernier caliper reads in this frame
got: 27.6 mm
